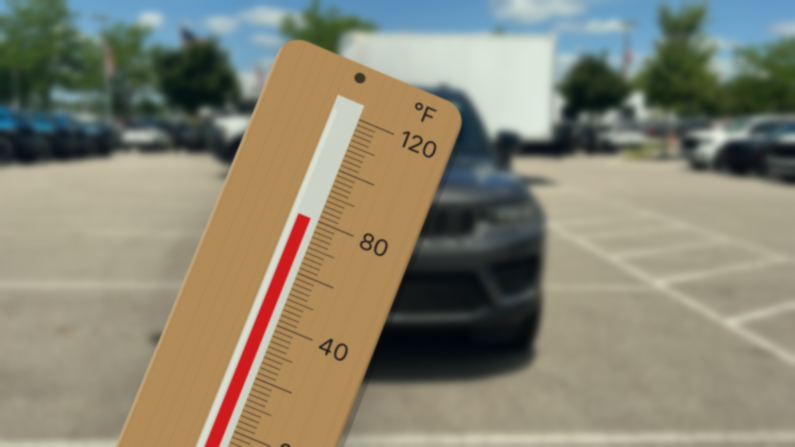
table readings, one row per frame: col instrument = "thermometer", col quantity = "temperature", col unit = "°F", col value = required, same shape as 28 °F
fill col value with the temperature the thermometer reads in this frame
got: 80 °F
